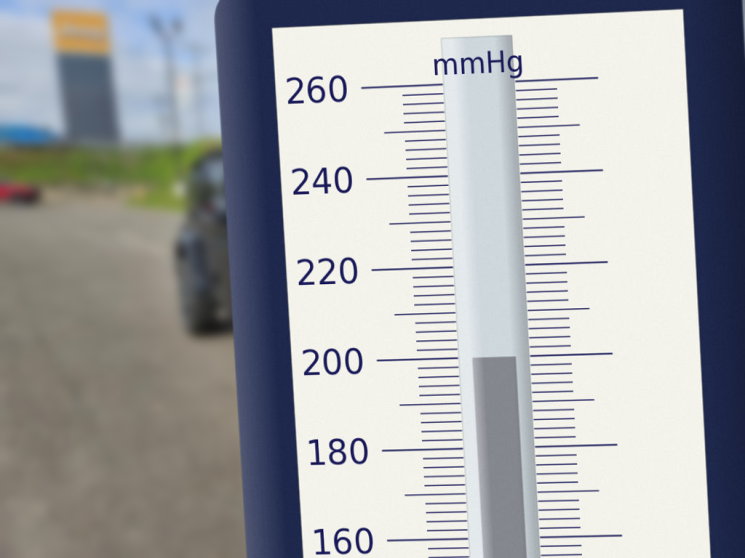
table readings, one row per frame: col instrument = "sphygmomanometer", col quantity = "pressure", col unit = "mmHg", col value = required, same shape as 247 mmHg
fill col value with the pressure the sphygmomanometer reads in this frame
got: 200 mmHg
